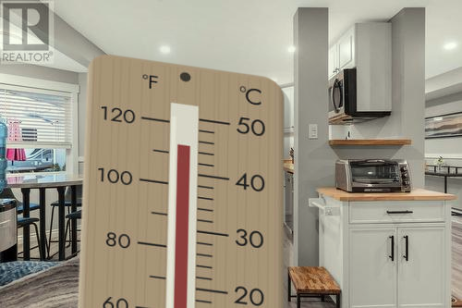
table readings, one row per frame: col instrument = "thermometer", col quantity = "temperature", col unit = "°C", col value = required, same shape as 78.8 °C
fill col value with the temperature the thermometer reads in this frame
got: 45 °C
